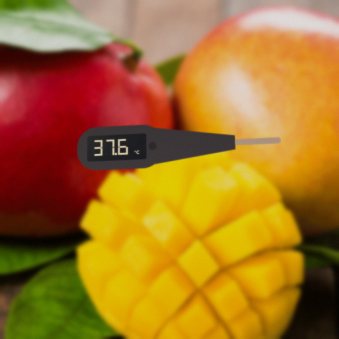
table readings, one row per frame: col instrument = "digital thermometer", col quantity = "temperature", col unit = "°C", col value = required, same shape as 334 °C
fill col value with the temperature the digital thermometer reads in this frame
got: 37.6 °C
